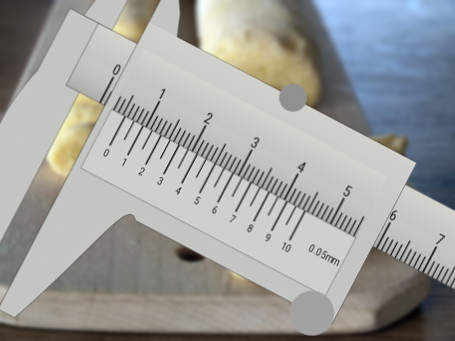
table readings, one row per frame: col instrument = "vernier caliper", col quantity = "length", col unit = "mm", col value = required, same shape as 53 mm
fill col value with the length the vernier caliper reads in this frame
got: 5.5 mm
